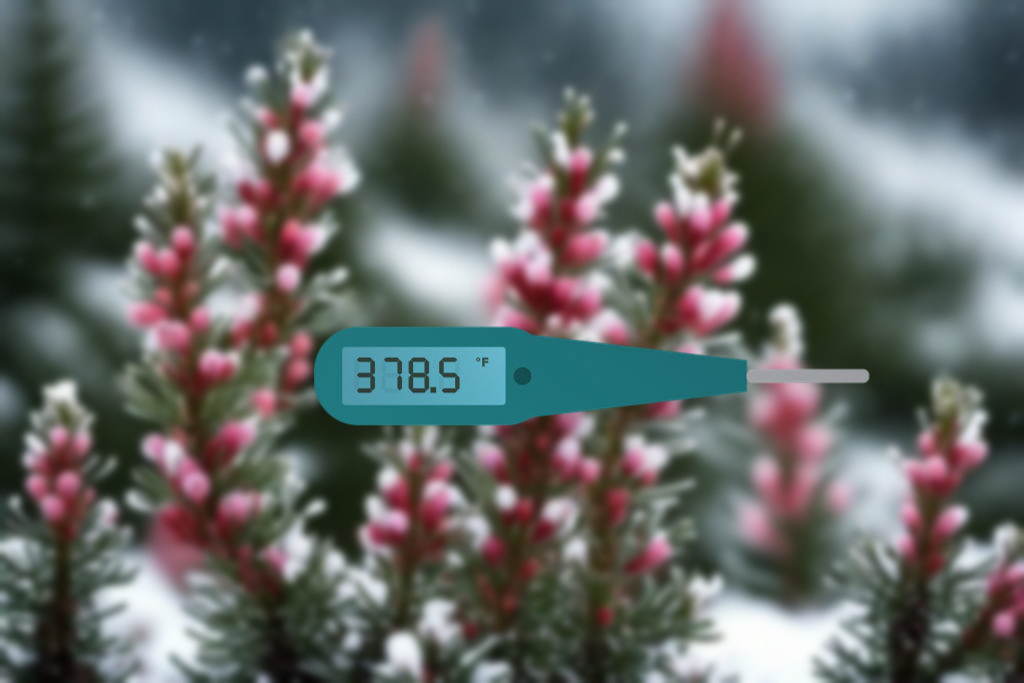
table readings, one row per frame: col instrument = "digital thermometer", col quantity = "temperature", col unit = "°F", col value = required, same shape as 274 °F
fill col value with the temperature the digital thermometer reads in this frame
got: 378.5 °F
